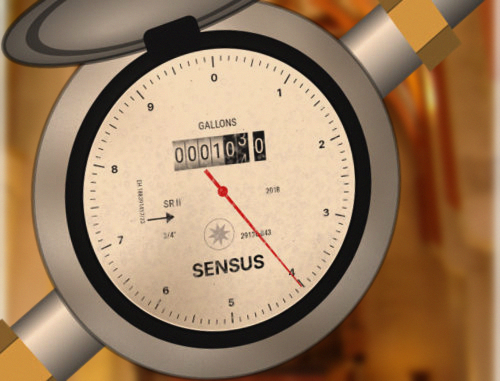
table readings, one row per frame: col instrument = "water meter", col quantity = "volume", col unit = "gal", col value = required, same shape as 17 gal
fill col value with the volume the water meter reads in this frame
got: 1034.0 gal
